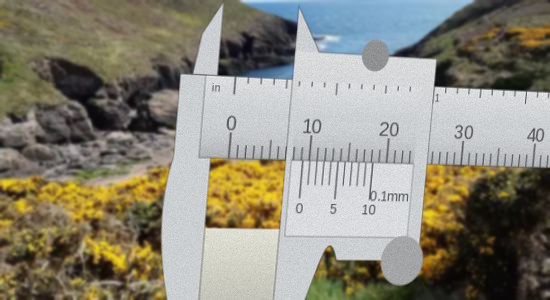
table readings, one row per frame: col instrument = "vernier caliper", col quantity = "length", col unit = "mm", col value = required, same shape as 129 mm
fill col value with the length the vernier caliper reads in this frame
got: 9.2 mm
